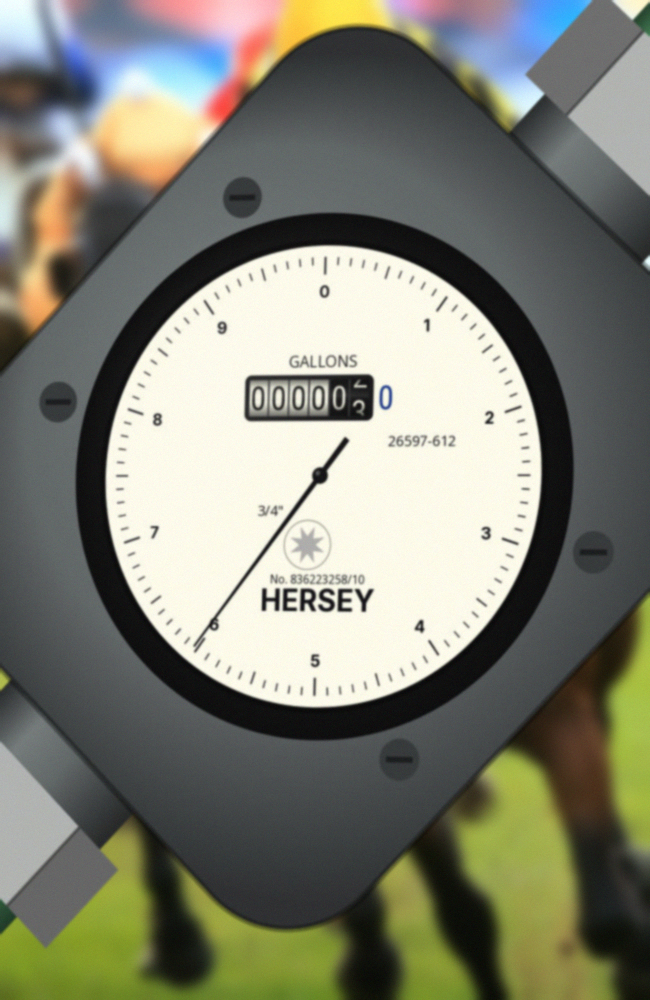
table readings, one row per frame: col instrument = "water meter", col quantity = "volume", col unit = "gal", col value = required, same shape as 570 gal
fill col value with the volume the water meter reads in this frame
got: 26.0 gal
